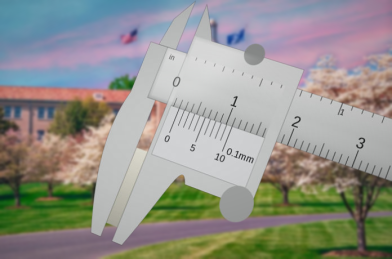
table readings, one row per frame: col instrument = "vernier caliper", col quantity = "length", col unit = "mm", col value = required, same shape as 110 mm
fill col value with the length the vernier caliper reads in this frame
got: 2.0 mm
